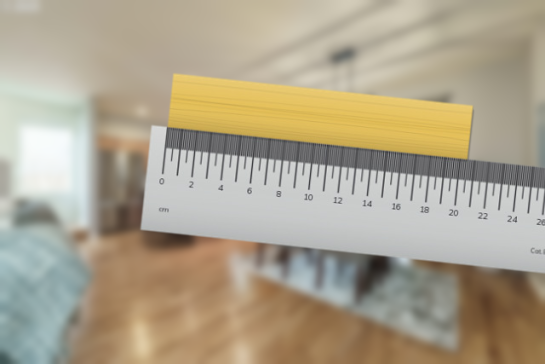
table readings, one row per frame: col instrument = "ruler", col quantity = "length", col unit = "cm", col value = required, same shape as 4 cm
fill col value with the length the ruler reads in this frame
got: 20.5 cm
